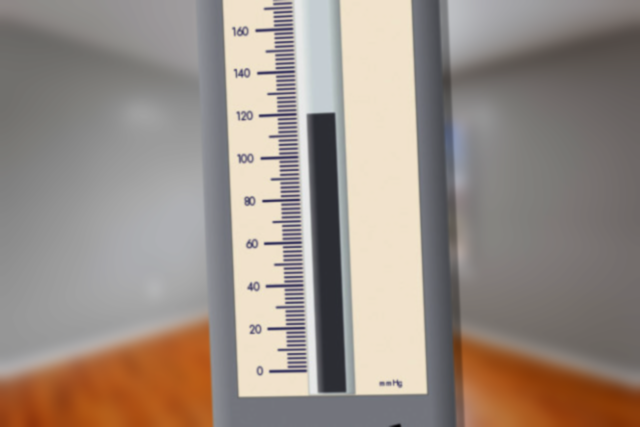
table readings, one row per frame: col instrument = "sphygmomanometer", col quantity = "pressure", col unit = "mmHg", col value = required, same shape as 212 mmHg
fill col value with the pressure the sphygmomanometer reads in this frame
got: 120 mmHg
